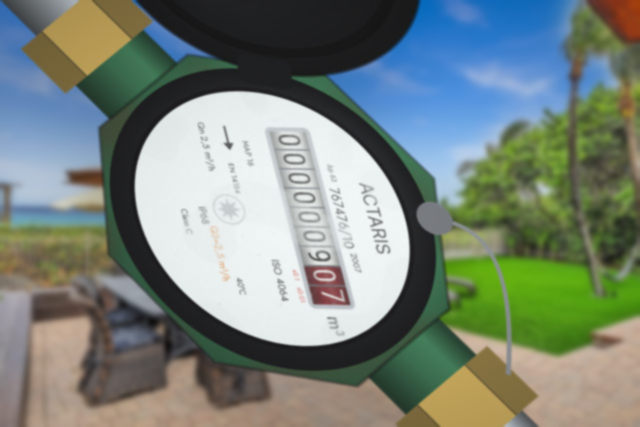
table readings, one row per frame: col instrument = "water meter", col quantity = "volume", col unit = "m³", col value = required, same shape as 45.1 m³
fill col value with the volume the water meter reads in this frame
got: 9.07 m³
